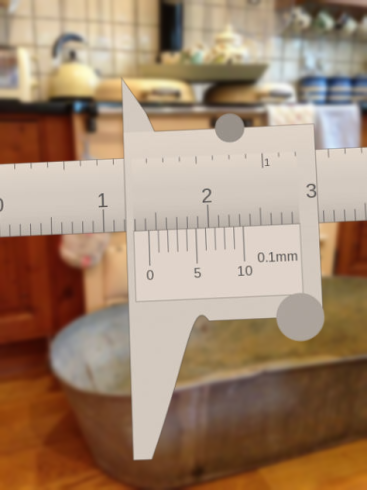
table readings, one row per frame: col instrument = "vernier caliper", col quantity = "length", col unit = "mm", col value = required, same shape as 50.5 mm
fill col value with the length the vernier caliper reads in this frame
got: 14.3 mm
